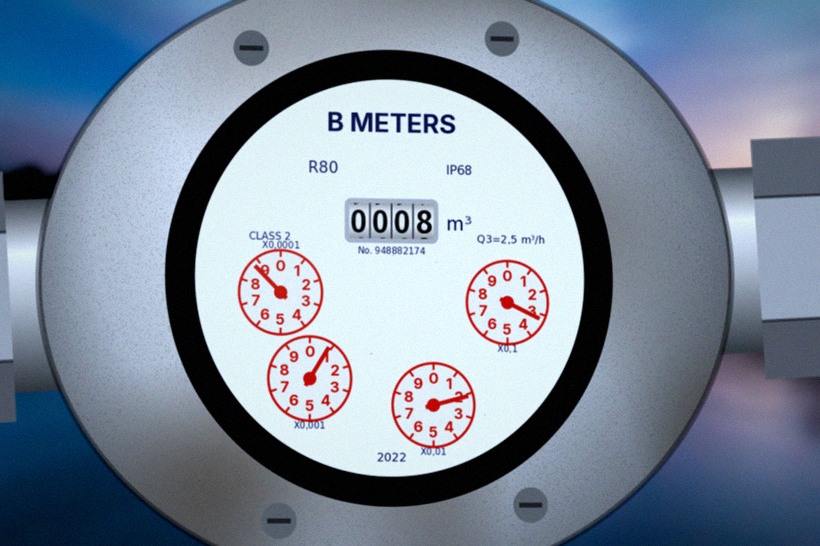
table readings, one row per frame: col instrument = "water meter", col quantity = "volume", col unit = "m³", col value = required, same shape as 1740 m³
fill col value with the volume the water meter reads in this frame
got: 8.3208 m³
